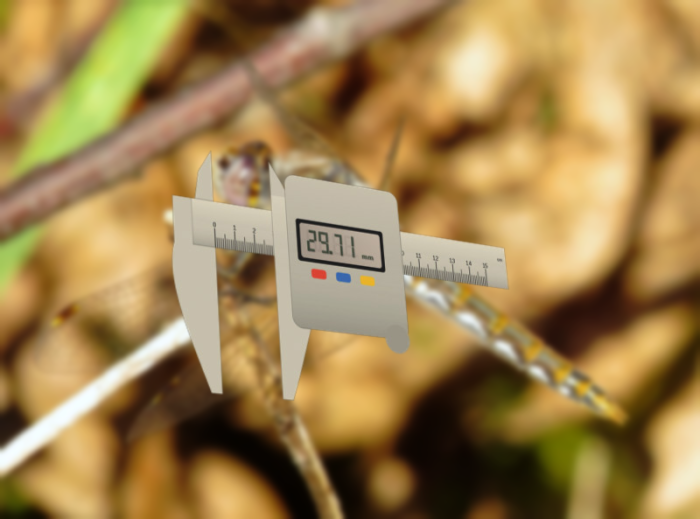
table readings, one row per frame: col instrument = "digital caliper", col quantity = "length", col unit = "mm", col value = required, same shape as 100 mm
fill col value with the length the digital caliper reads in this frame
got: 29.71 mm
